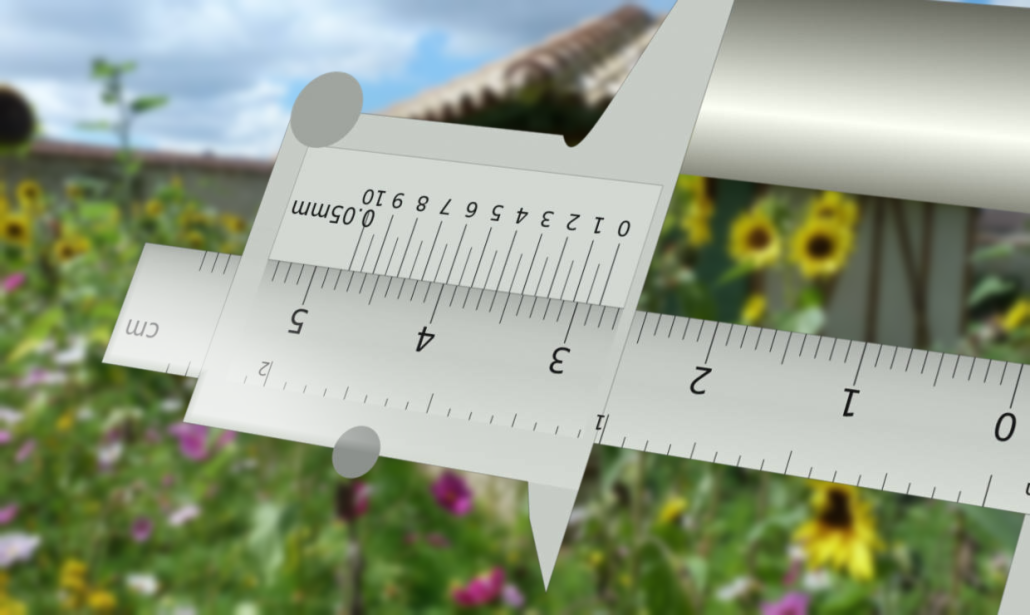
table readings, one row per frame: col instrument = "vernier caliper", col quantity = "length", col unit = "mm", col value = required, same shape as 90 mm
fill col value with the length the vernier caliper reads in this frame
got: 28.4 mm
